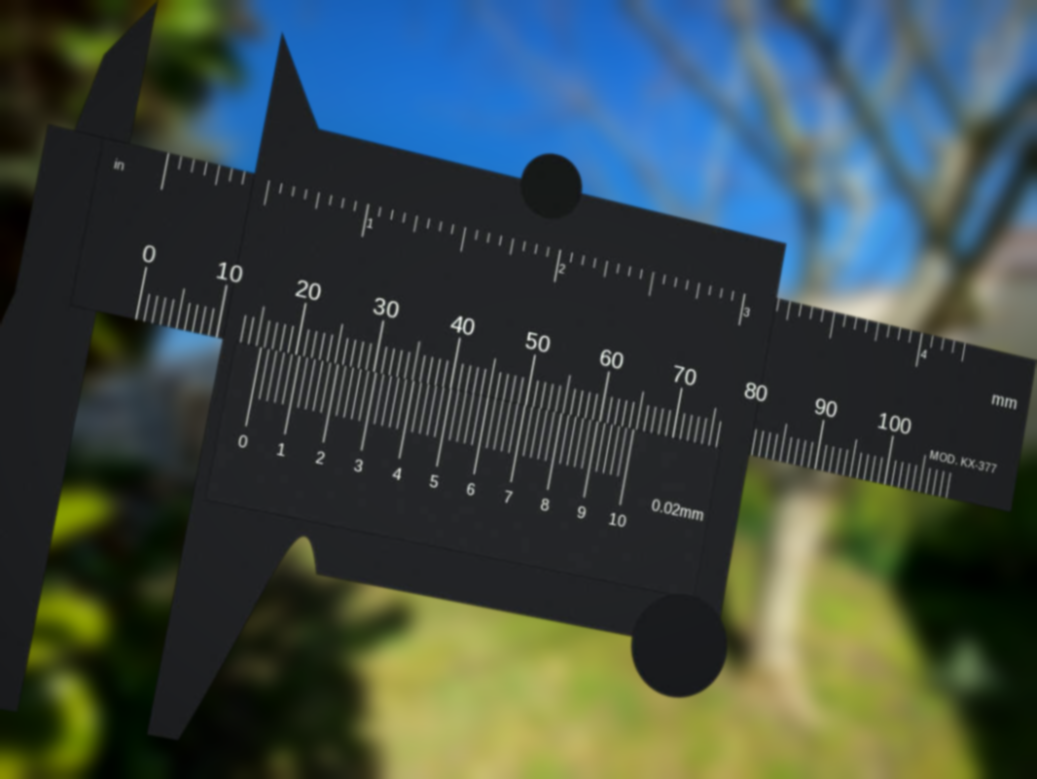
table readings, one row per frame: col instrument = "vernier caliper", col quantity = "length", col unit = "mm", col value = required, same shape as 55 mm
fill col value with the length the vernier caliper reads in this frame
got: 15.6 mm
